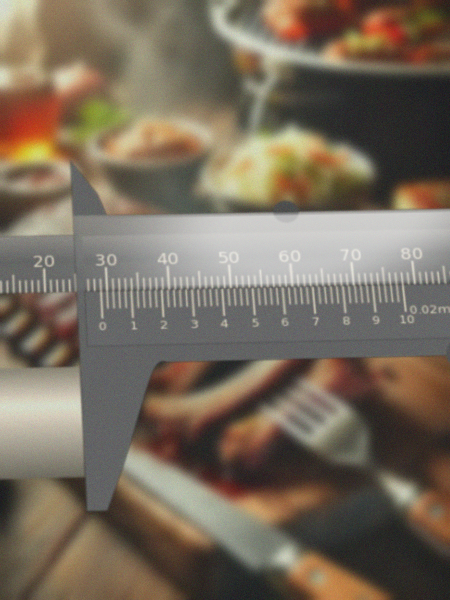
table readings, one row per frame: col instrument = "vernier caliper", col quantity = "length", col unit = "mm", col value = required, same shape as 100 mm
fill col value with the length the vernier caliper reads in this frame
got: 29.0 mm
